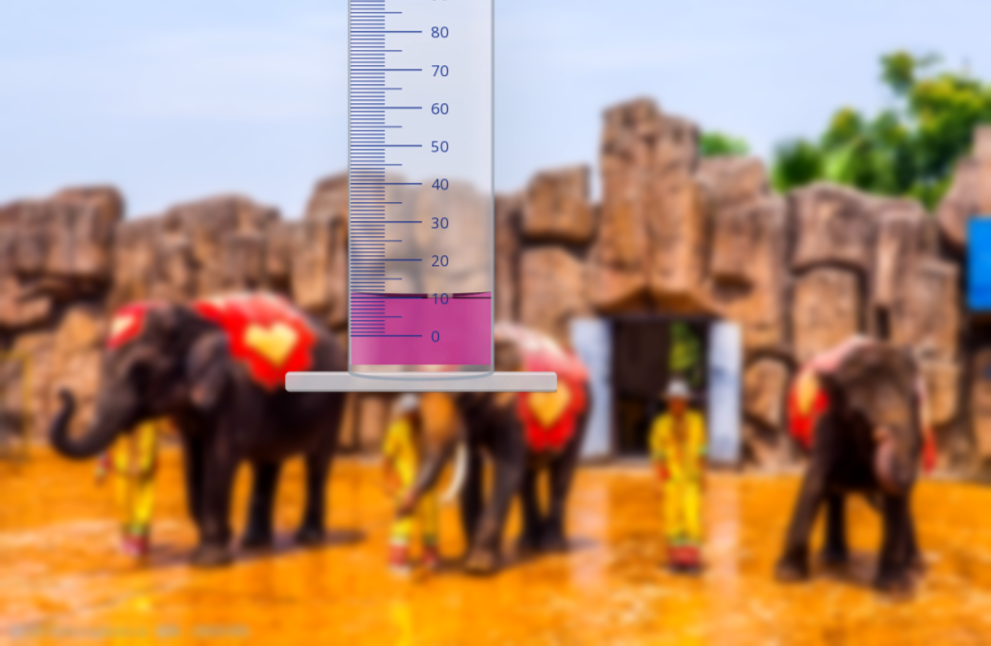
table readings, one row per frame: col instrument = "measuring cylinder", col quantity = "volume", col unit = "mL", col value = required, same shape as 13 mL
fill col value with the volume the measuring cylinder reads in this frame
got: 10 mL
